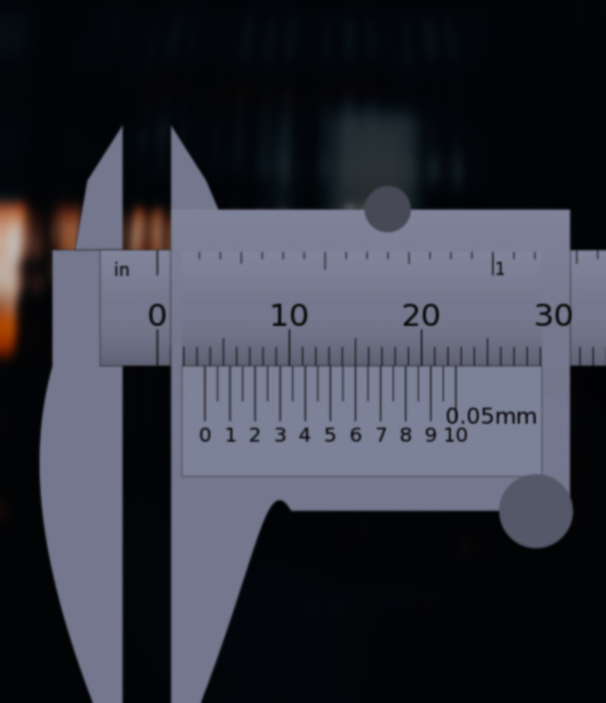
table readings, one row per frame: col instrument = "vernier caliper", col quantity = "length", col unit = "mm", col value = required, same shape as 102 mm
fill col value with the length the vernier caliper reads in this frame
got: 3.6 mm
